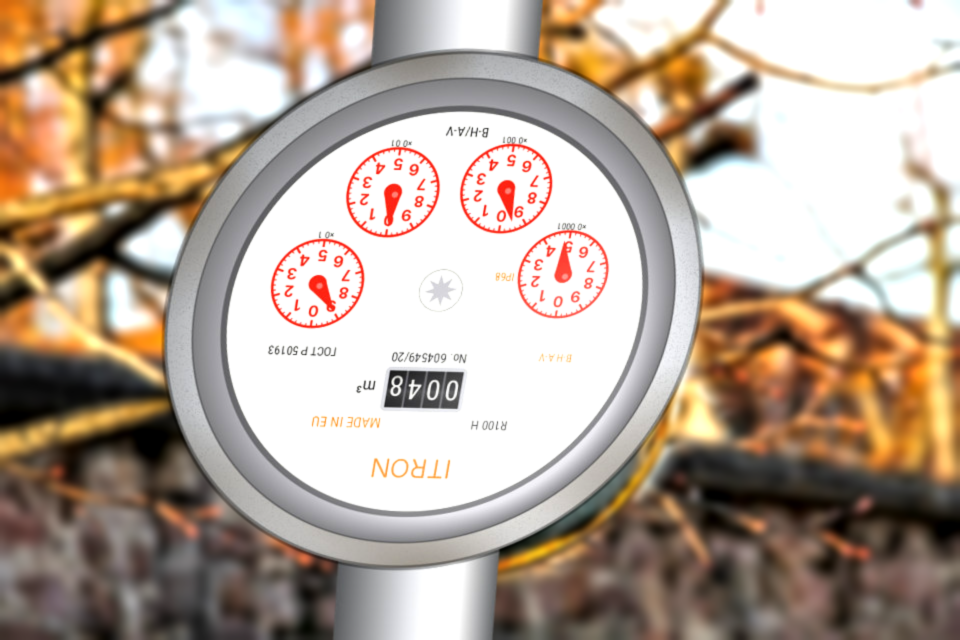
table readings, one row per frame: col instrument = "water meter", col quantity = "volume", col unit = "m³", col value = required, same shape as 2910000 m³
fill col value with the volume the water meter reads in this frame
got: 47.8994 m³
